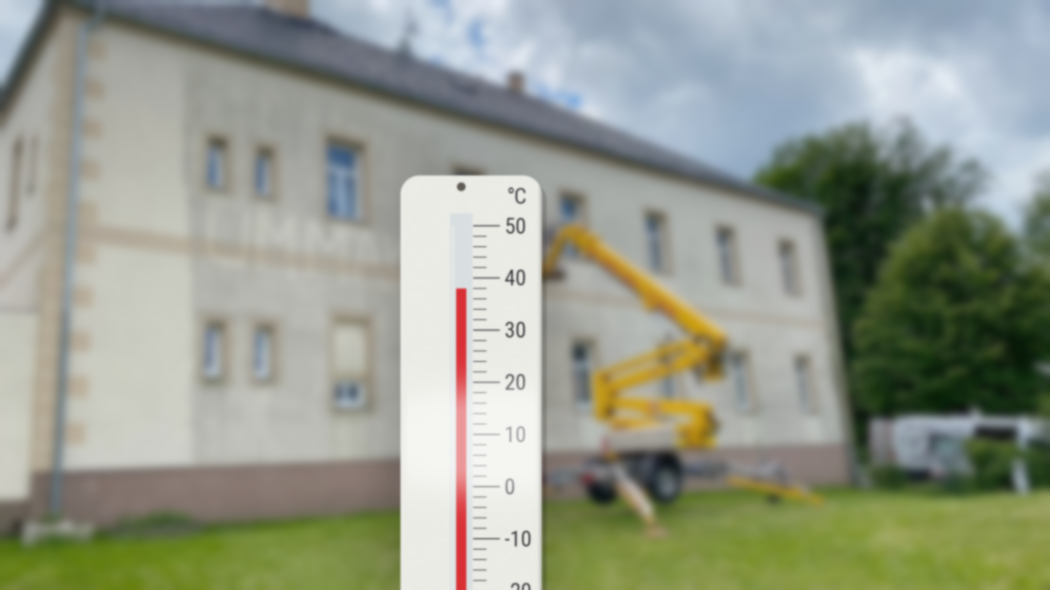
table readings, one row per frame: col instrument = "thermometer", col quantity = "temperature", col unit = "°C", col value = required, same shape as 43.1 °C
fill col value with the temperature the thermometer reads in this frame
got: 38 °C
